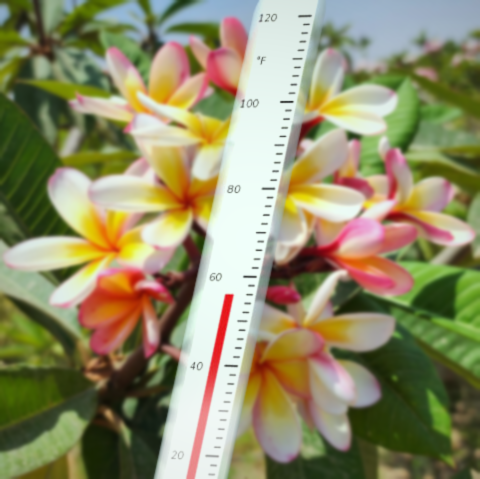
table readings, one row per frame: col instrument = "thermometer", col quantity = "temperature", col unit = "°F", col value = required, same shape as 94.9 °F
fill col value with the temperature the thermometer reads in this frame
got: 56 °F
